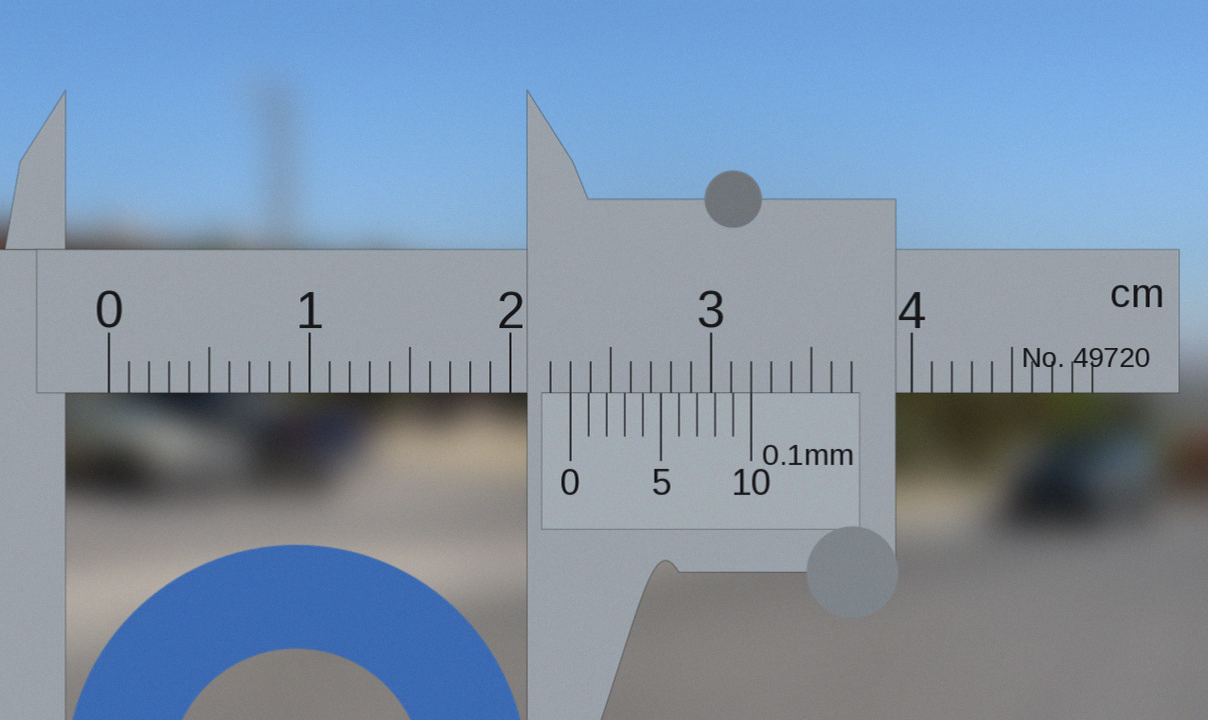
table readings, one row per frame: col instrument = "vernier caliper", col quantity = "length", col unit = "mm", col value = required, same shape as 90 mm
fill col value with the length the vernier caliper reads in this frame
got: 23.0 mm
